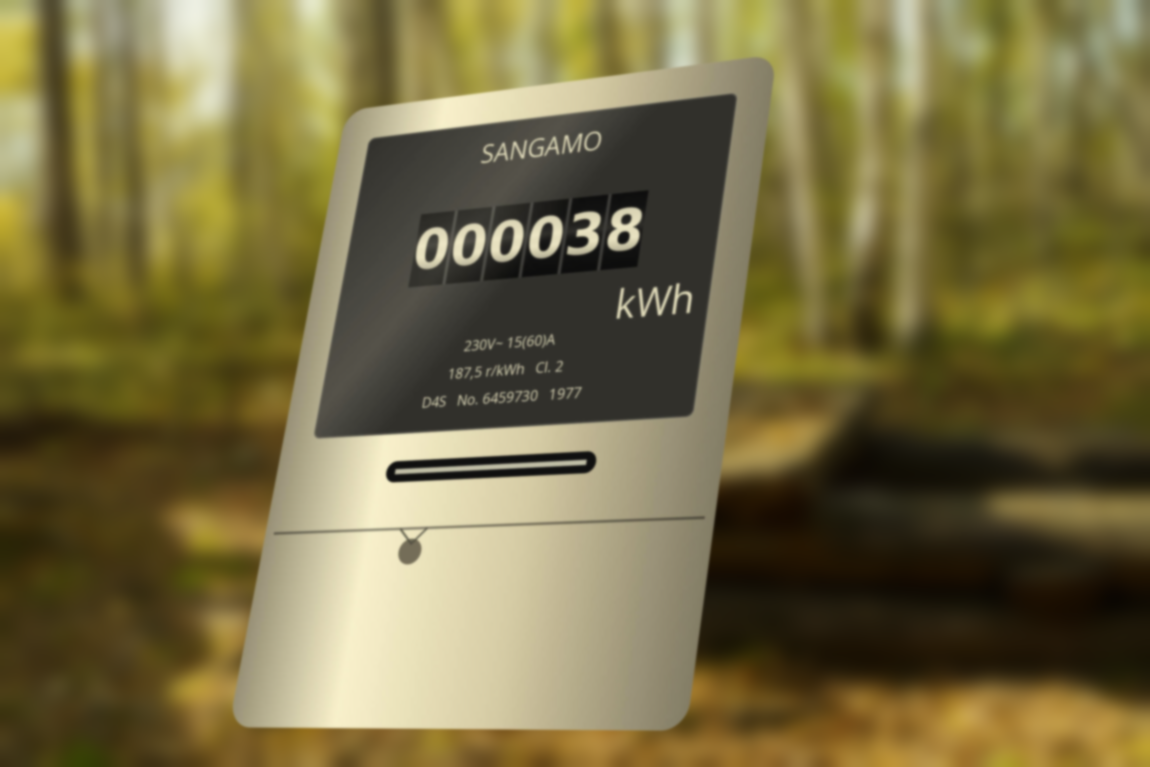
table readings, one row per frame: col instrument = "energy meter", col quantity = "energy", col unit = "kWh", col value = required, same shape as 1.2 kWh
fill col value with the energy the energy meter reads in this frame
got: 38 kWh
